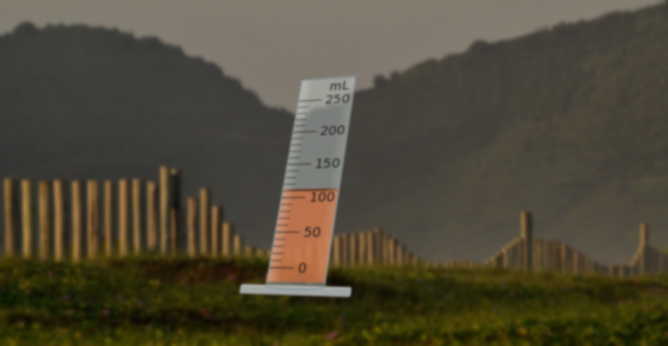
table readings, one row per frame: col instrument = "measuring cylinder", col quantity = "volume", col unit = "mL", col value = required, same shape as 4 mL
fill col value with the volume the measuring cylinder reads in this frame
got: 110 mL
